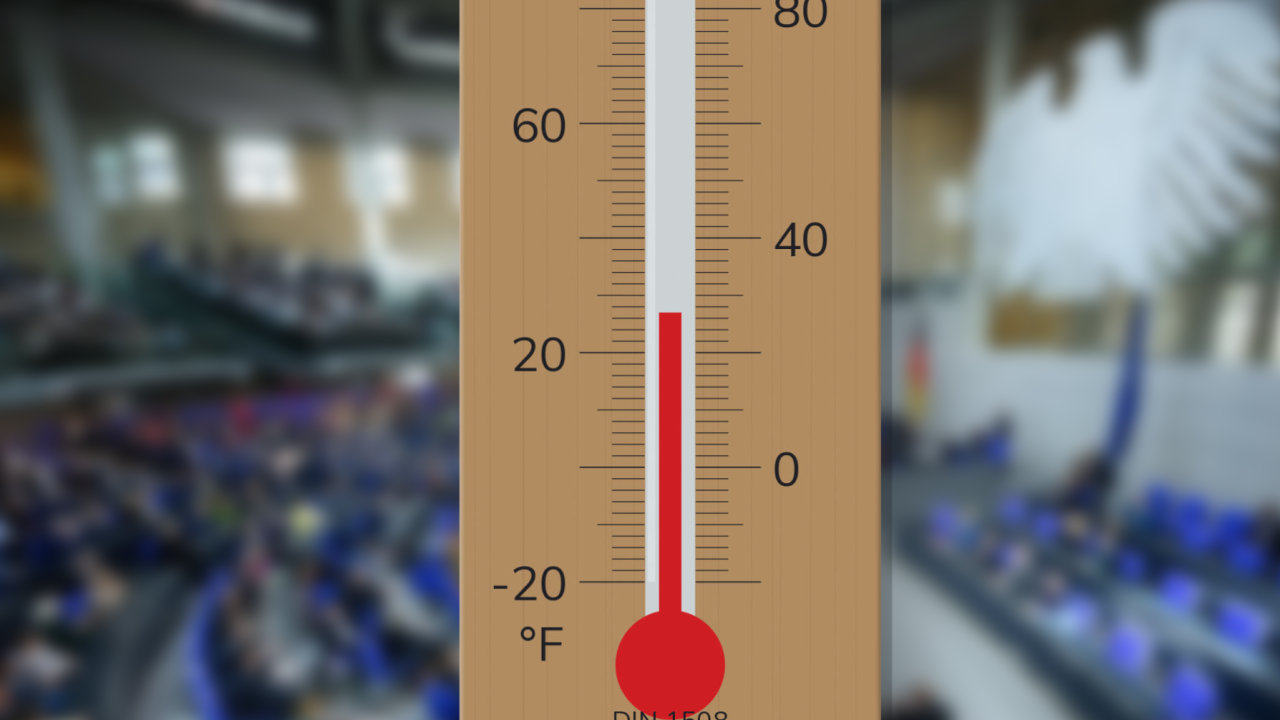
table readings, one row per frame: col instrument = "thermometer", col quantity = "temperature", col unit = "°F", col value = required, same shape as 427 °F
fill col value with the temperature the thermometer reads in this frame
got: 27 °F
